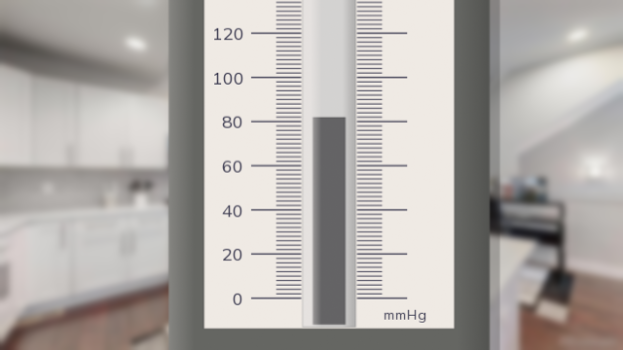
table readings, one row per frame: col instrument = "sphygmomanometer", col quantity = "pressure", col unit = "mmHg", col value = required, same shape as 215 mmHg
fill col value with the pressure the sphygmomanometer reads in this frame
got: 82 mmHg
